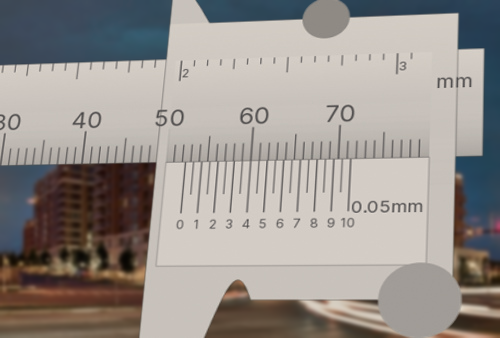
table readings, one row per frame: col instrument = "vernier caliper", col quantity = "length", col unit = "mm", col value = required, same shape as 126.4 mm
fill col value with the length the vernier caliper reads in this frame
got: 52.4 mm
